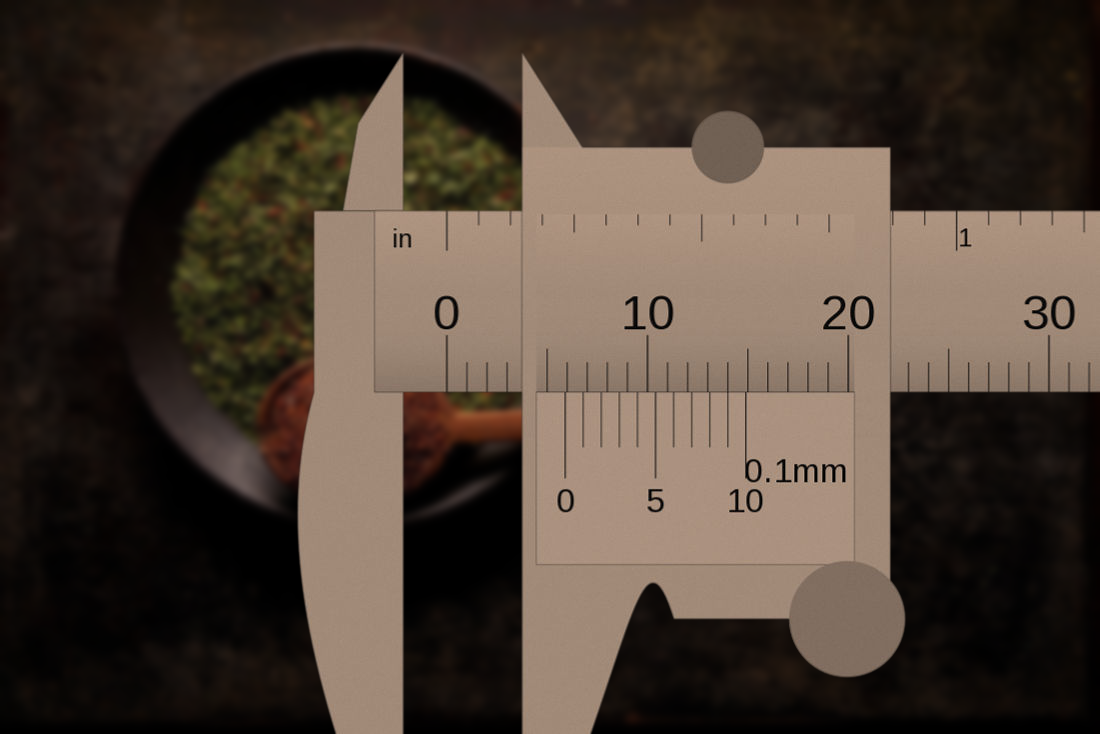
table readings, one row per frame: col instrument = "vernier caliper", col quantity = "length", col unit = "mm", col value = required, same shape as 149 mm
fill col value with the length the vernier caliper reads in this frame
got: 5.9 mm
